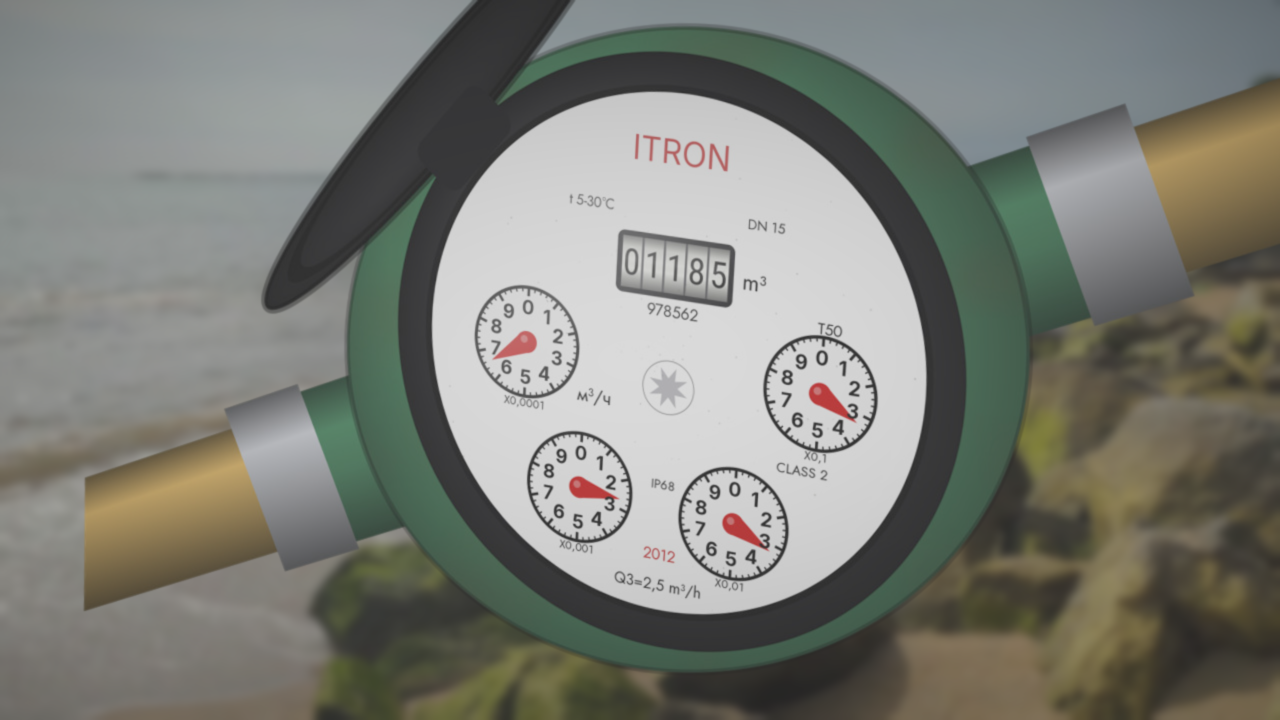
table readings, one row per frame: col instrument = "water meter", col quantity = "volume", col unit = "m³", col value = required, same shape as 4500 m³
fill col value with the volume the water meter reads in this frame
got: 1185.3326 m³
